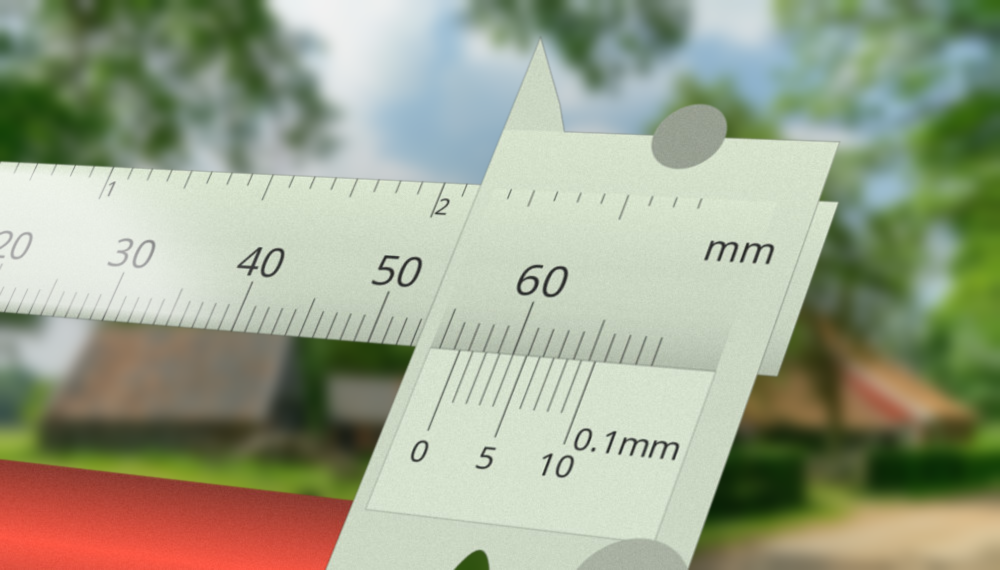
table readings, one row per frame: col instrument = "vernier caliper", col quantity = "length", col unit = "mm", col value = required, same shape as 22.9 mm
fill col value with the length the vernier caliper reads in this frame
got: 56.4 mm
